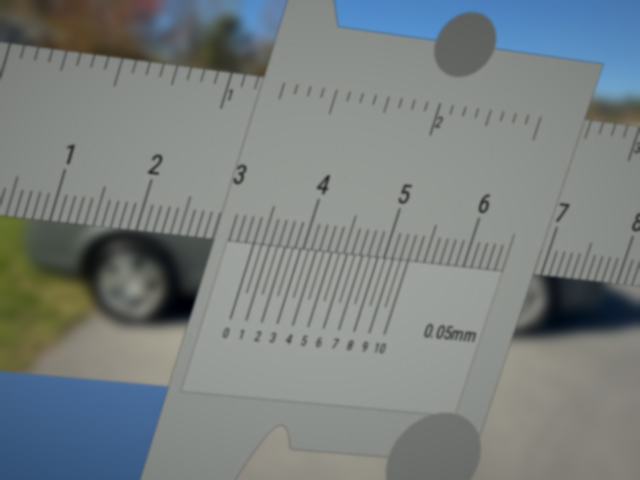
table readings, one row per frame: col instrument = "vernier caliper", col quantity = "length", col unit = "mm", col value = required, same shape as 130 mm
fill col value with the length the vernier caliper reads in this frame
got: 34.0 mm
